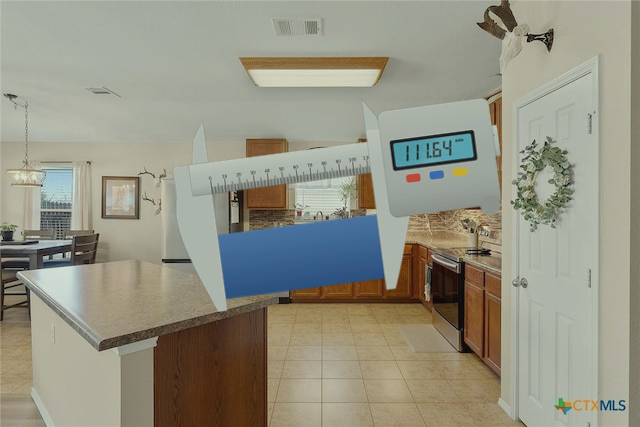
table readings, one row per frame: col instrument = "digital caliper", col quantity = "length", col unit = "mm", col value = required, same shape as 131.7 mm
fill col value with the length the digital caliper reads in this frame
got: 111.64 mm
